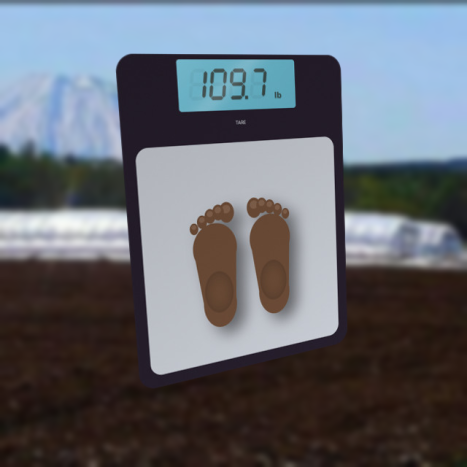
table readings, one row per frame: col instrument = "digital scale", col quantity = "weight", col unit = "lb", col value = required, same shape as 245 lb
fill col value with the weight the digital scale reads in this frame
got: 109.7 lb
